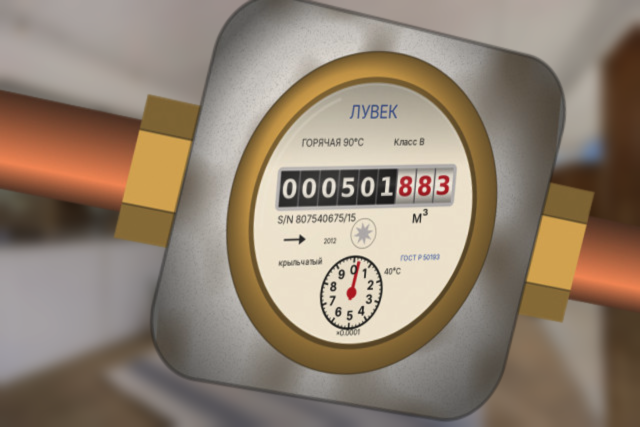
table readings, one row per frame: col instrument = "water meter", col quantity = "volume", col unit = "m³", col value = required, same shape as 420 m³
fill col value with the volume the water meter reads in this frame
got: 501.8830 m³
